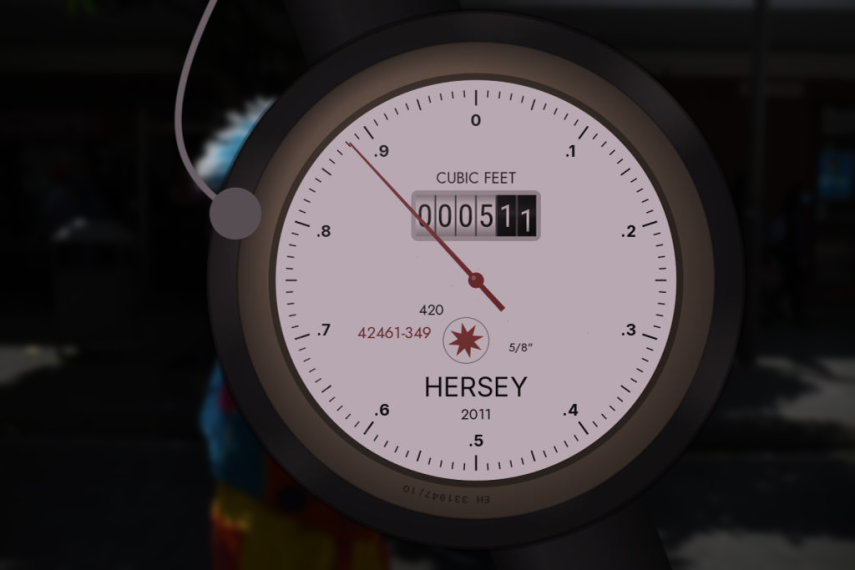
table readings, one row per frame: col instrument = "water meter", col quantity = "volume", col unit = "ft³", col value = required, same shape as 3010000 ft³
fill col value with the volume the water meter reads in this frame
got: 510.88 ft³
